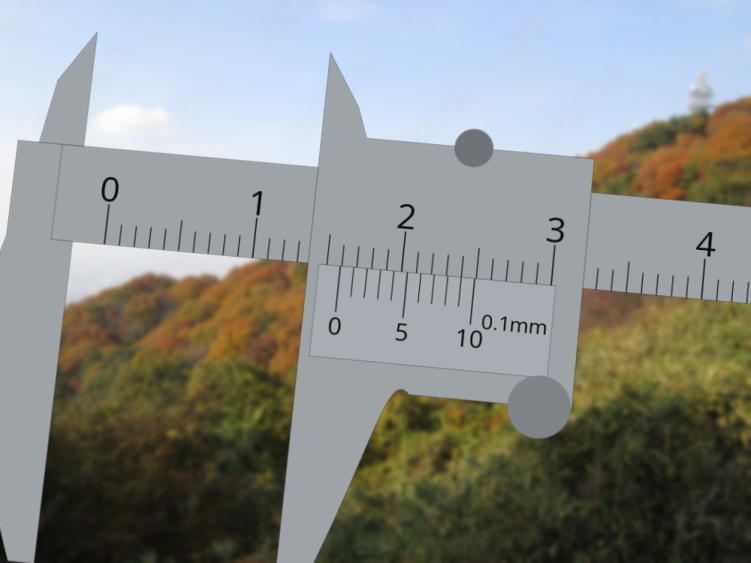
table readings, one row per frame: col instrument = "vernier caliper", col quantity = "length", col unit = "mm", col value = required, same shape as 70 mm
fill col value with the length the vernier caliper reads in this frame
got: 15.9 mm
